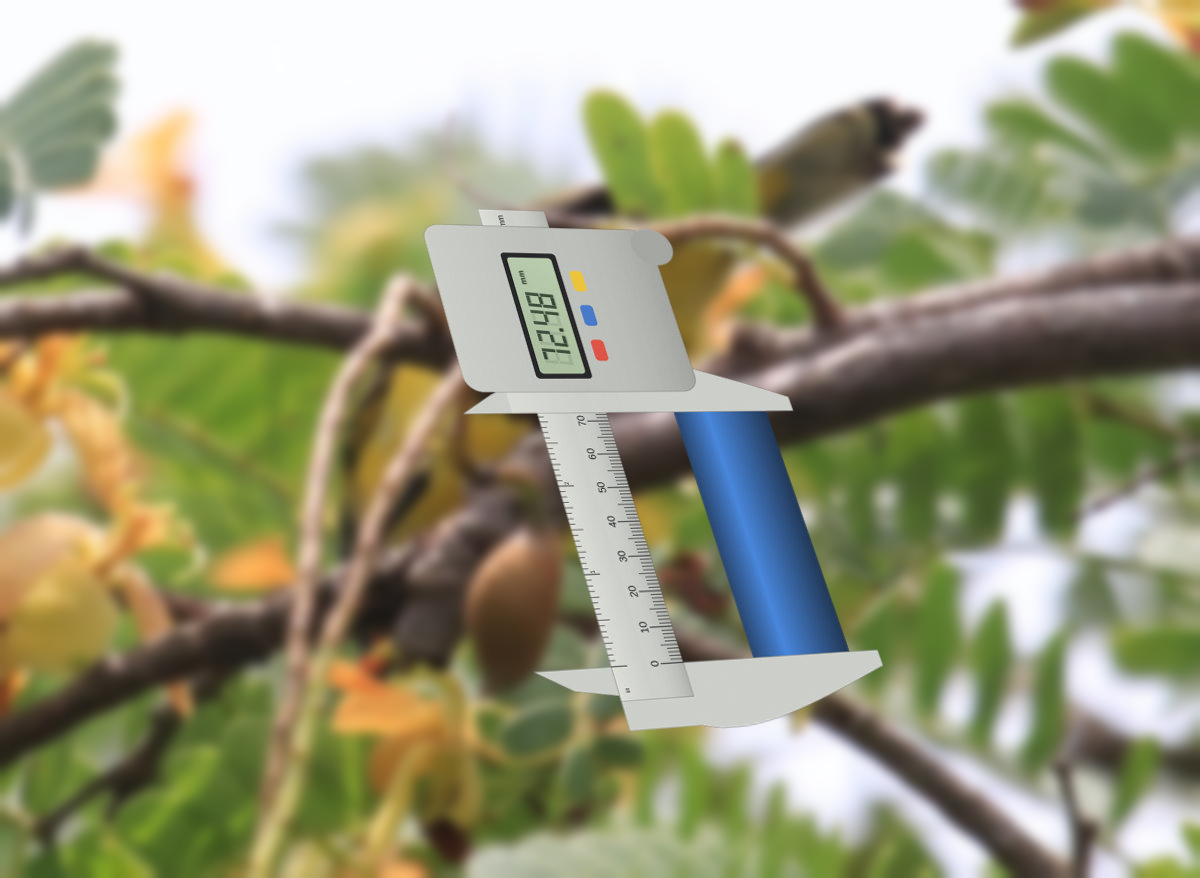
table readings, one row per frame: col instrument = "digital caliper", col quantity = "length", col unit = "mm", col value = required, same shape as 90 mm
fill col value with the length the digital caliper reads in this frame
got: 72.48 mm
